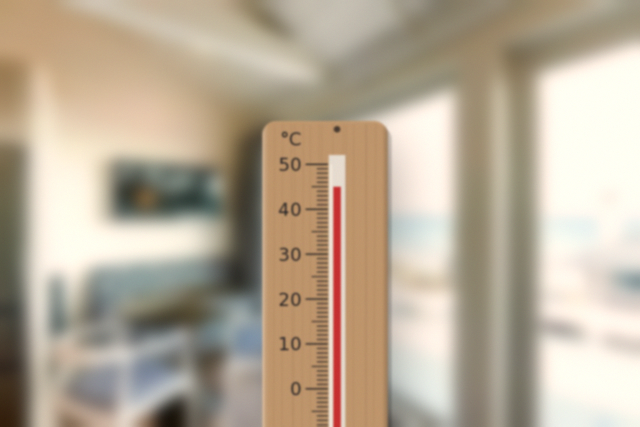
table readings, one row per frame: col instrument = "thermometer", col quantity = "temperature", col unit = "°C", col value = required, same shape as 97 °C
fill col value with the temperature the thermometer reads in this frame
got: 45 °C
